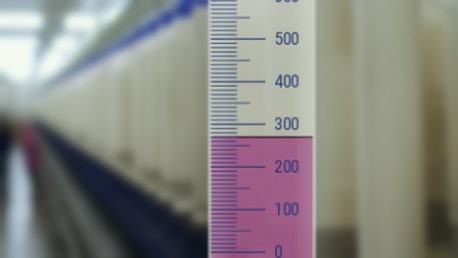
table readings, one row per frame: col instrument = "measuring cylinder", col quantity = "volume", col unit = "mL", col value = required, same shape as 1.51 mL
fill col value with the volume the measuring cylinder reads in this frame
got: 270 mL
